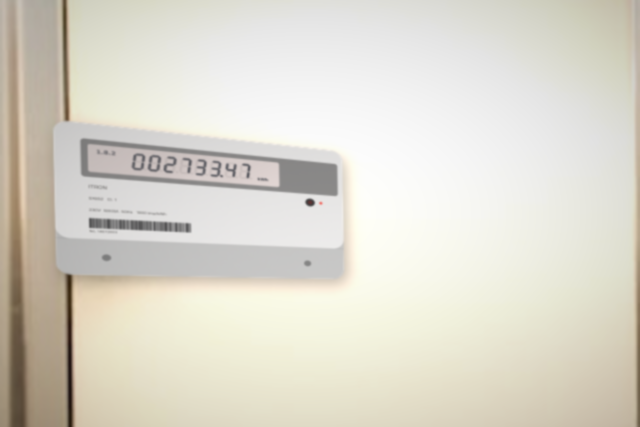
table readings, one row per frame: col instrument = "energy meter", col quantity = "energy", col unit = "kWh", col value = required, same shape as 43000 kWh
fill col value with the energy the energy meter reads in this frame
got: 2733.47 kWh
